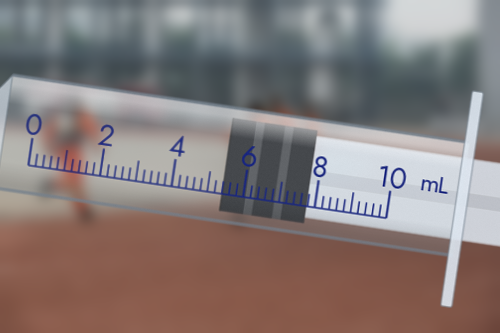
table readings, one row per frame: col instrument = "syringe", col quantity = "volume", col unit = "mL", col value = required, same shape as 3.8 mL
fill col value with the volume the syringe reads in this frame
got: 5.4 mL
